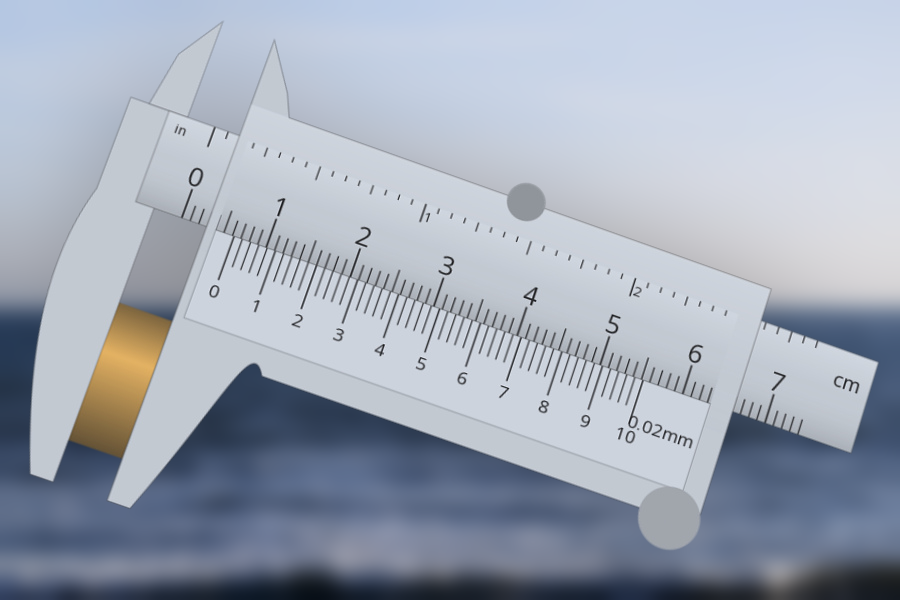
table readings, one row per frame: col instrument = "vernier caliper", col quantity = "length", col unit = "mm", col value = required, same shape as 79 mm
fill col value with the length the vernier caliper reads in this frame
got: 6.2 mm
